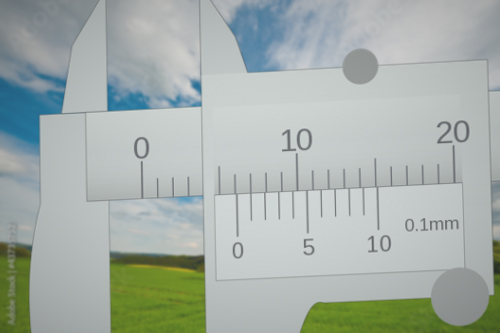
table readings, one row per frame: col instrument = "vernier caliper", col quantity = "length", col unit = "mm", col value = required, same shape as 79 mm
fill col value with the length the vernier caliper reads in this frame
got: 6.1 mm
